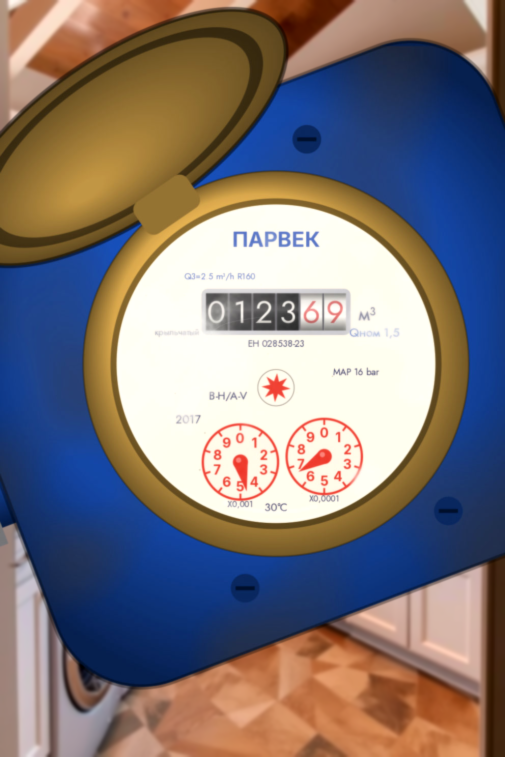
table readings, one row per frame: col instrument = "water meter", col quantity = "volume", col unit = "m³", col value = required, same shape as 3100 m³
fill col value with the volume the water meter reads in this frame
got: 123.6946 m³
